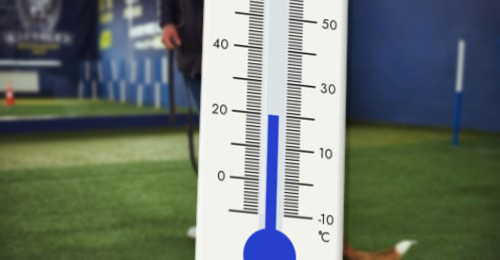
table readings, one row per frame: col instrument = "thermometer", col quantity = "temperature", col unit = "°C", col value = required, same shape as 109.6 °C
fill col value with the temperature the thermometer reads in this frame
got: 20 °C
